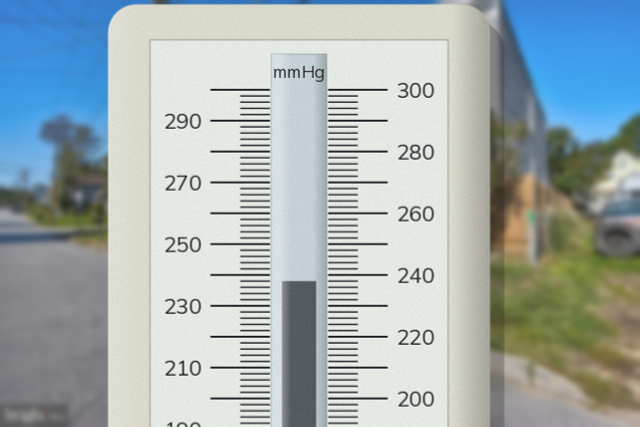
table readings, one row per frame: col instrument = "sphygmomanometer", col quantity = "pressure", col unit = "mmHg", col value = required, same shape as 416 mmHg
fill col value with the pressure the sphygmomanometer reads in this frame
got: 238 mmHg
